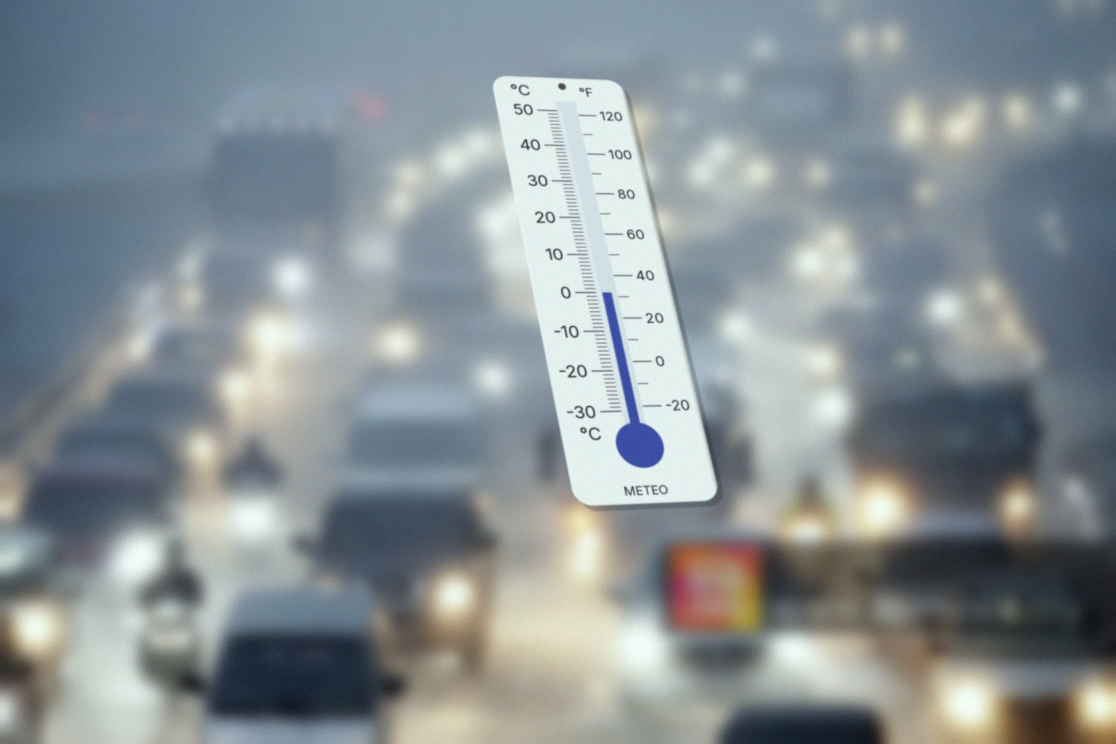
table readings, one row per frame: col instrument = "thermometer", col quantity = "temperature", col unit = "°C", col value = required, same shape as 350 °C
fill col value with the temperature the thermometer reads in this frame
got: 0 °C
